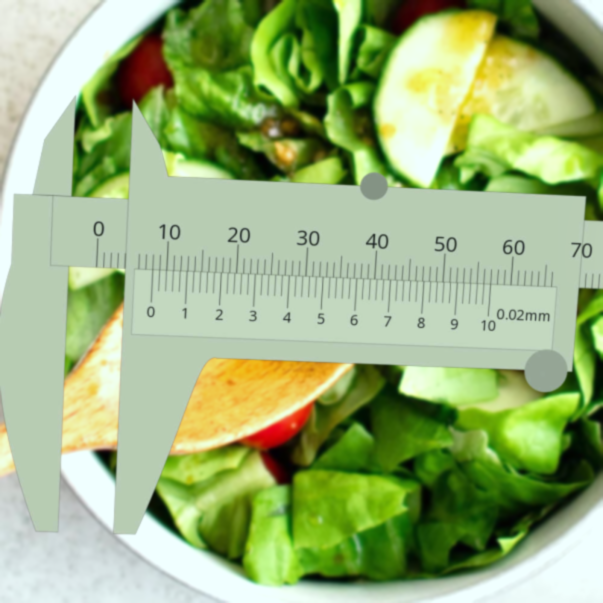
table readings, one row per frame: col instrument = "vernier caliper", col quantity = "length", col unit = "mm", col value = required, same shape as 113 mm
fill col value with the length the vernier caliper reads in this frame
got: 8.0 mm
